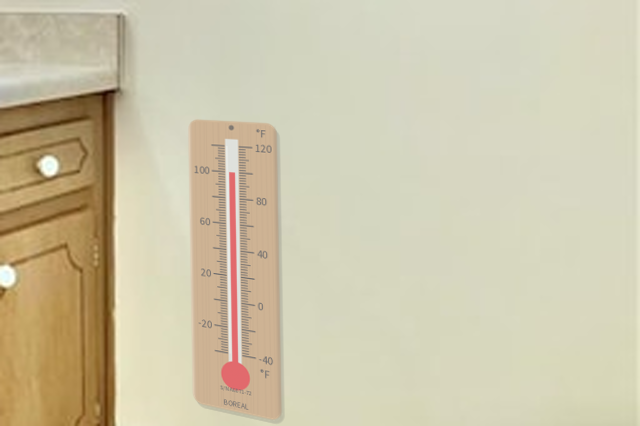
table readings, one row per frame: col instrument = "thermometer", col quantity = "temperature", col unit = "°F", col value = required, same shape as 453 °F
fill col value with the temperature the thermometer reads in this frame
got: 100 °F
